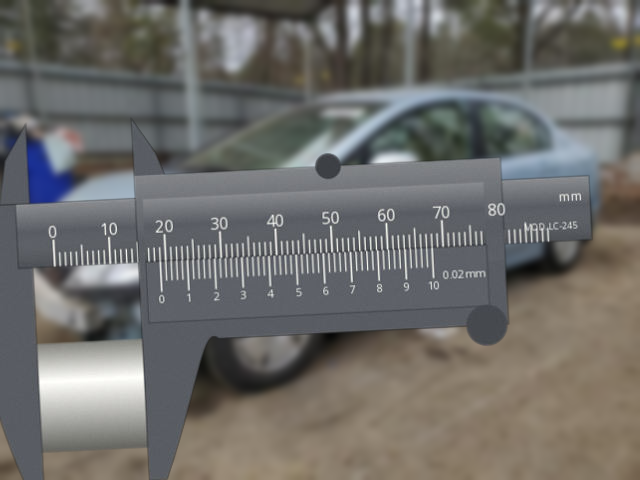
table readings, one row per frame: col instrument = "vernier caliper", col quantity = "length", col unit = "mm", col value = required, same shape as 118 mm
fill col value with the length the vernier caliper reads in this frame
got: 19.0 mm
